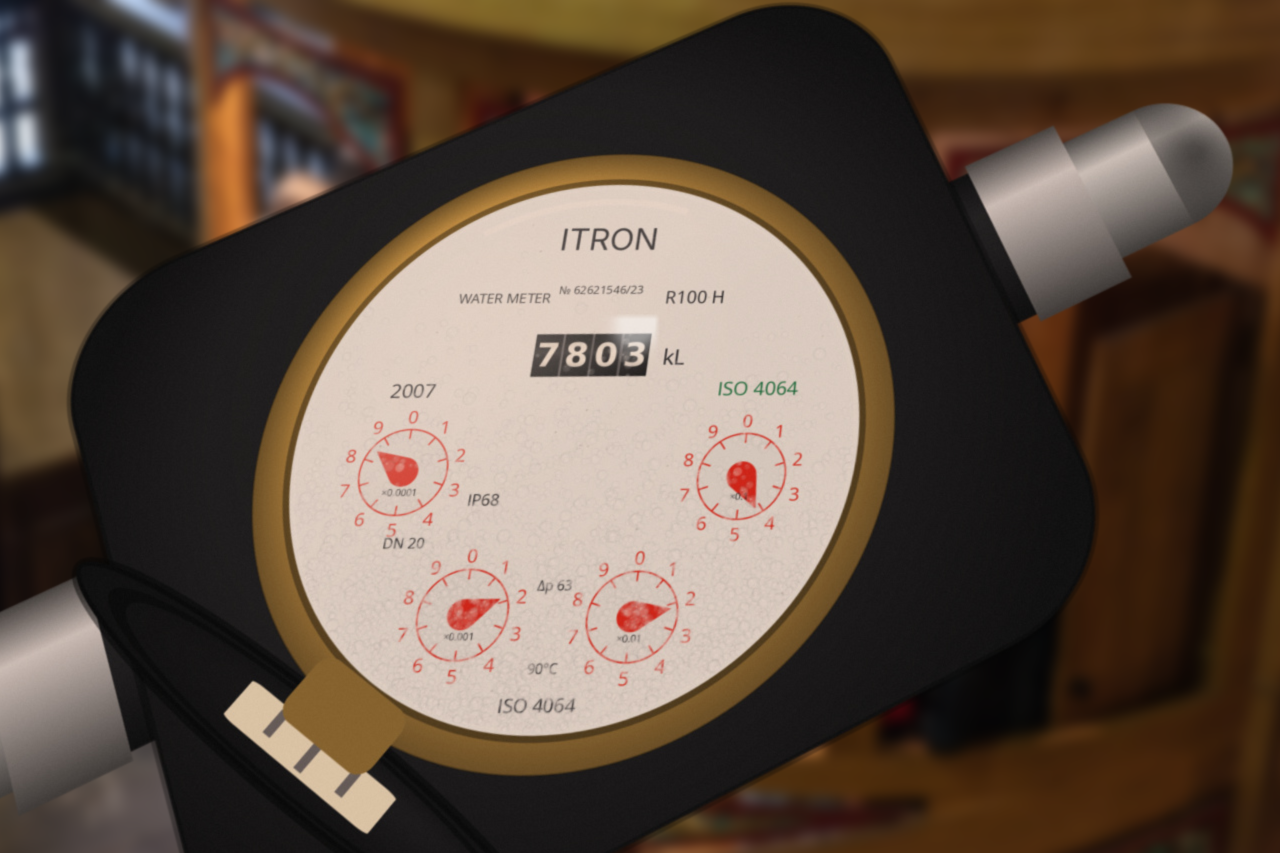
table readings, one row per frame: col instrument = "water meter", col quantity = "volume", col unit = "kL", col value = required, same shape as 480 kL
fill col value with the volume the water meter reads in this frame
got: 7803.4218 kL
